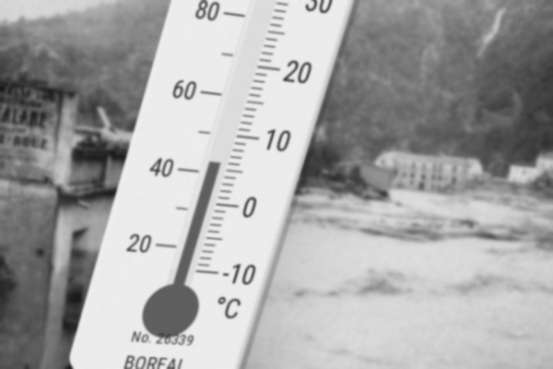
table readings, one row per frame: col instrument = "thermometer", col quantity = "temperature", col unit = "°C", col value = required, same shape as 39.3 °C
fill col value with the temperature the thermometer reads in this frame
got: 6 °C
